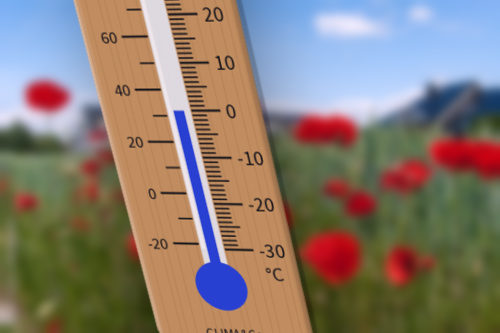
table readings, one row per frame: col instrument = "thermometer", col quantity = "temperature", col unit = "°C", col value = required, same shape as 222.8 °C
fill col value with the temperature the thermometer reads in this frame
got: 0 °C
